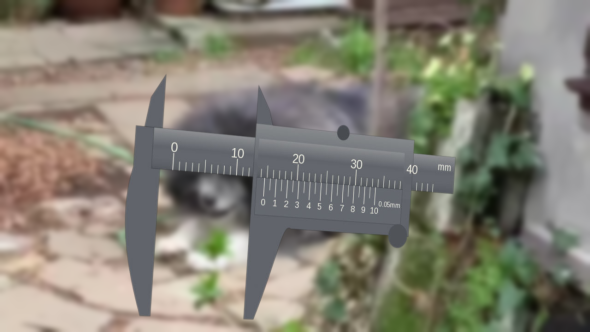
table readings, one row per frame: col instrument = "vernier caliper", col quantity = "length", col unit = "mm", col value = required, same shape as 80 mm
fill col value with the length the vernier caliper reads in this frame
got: 14.6 mm
